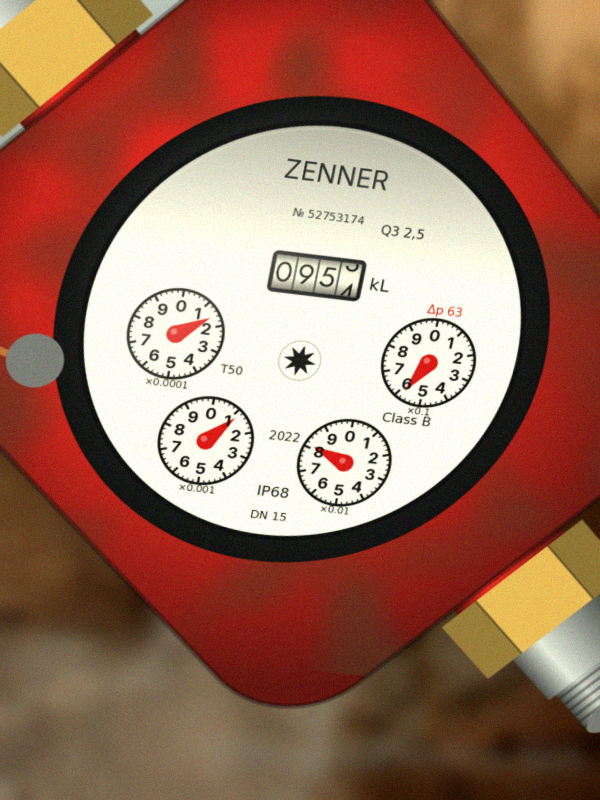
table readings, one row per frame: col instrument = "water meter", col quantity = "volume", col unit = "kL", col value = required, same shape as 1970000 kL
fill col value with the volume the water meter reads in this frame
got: 953.5811 kL
